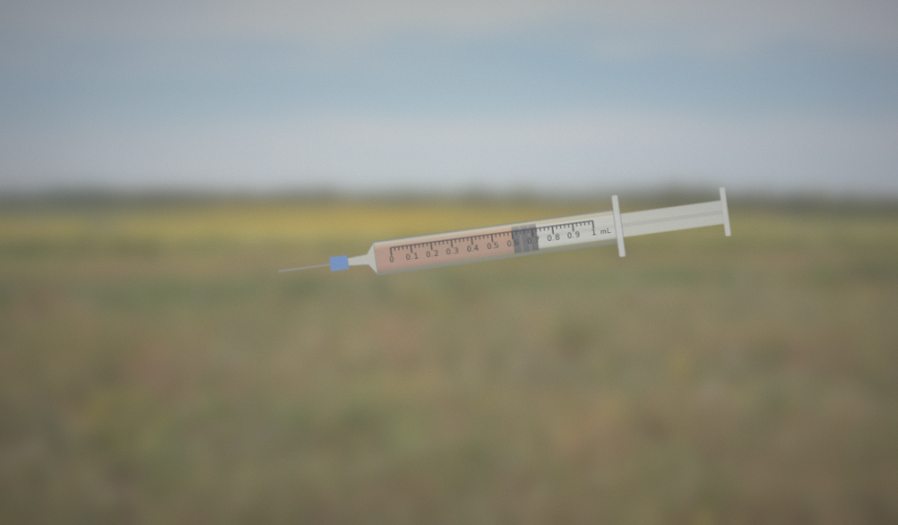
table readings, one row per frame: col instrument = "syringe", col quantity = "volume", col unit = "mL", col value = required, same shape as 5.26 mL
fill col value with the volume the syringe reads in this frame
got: 0.6 mL
